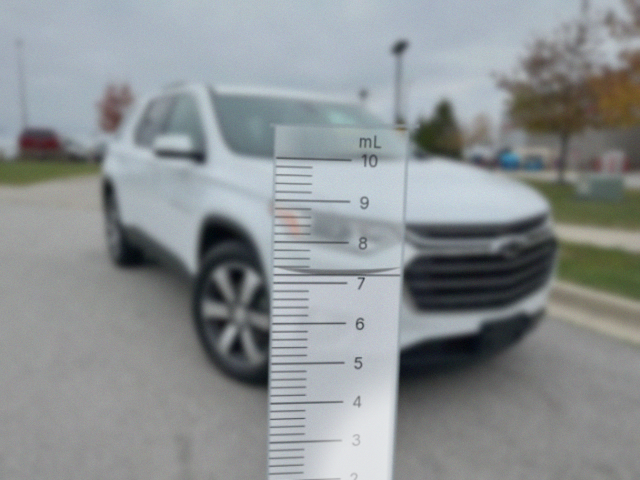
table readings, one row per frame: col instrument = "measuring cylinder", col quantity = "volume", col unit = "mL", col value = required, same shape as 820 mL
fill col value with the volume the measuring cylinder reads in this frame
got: 7.2 mL
